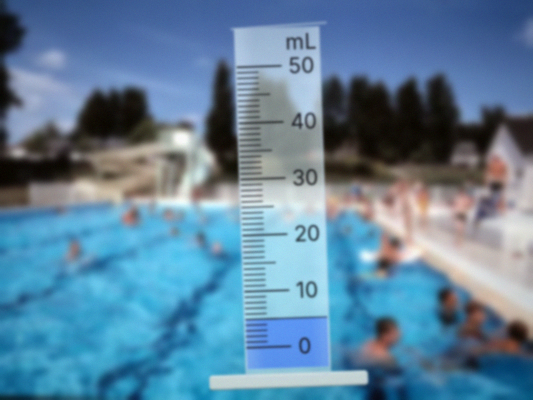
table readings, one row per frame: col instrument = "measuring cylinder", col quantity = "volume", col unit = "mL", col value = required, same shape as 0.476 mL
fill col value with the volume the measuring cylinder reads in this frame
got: 5 mL
